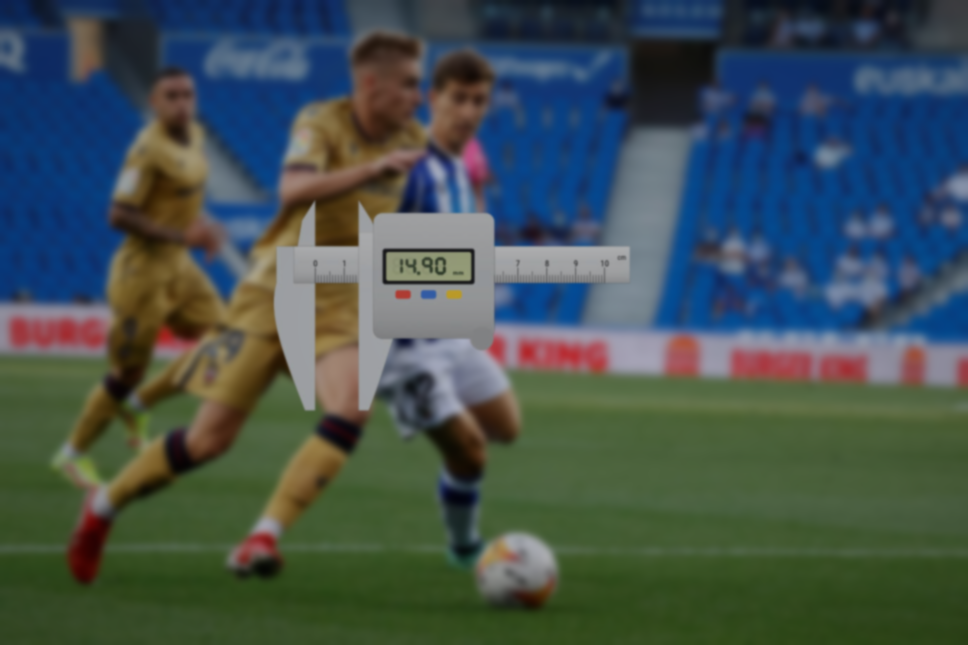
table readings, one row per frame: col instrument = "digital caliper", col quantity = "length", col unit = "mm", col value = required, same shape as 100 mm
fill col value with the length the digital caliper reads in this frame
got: 14.90 mm
